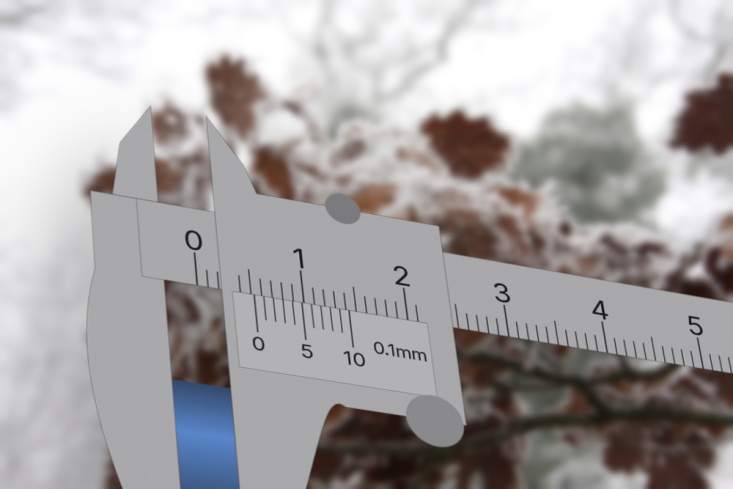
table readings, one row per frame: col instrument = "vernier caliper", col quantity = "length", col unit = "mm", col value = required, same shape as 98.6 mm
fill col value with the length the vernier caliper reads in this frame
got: 5.3 mm
